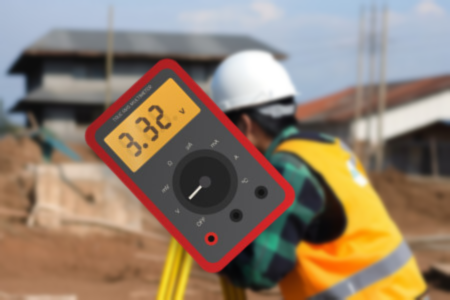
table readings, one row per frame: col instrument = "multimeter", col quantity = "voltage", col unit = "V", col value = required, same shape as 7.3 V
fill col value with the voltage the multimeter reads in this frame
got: 3.32 V
